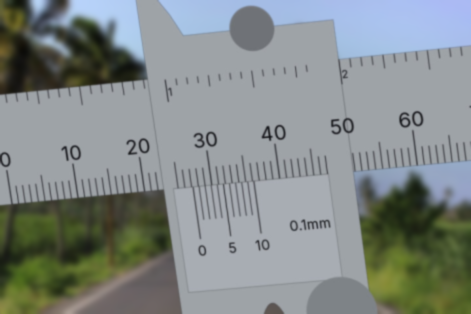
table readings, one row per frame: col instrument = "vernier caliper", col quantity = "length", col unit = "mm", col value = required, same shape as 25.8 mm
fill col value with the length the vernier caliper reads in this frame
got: 27.2 mm
